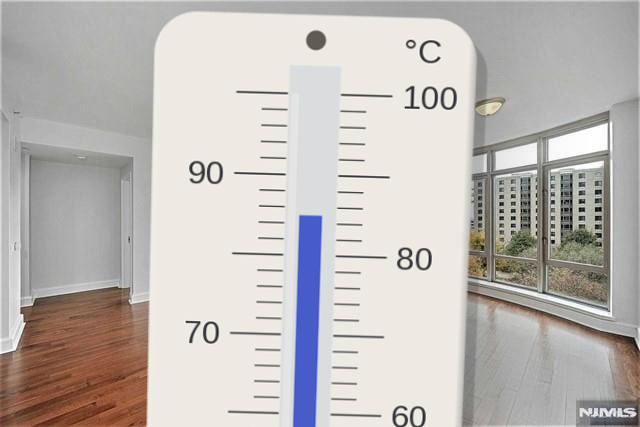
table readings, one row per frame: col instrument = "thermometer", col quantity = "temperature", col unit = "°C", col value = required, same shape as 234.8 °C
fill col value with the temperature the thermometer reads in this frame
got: 85 °C
